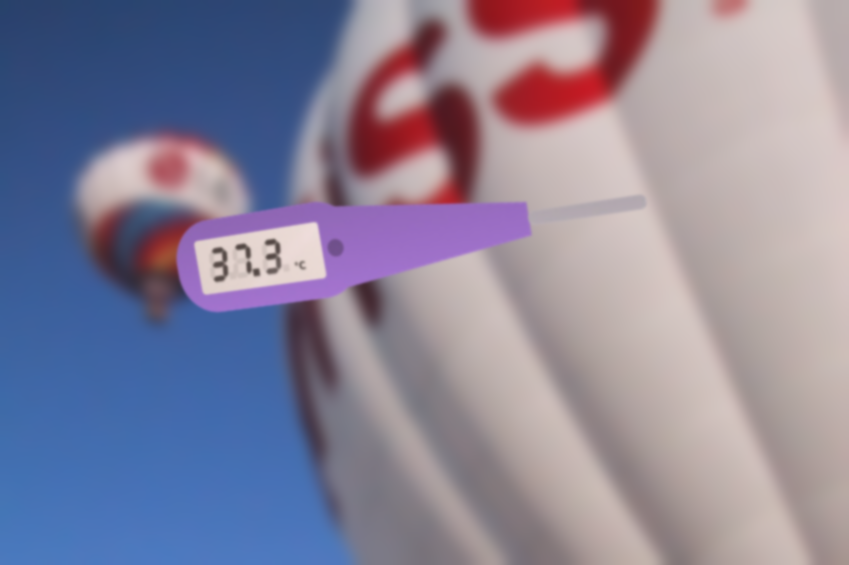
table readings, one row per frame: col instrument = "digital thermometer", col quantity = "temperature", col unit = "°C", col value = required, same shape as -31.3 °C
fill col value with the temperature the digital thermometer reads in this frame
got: 37.3 °C
